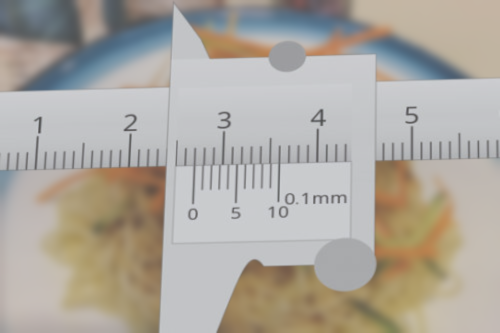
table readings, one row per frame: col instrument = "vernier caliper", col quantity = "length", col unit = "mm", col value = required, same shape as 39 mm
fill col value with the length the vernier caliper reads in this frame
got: 27.0 mm
